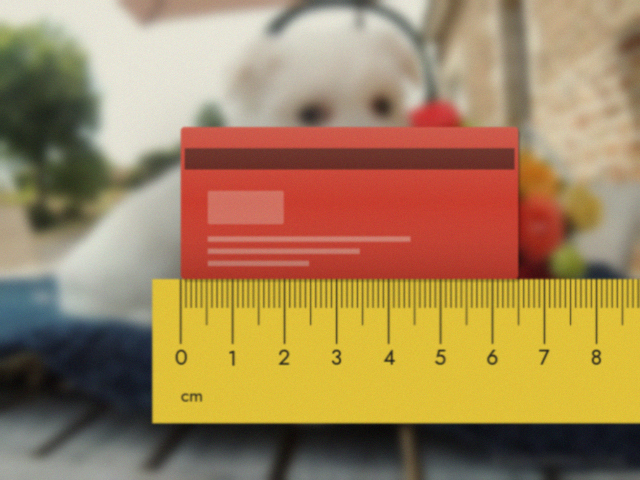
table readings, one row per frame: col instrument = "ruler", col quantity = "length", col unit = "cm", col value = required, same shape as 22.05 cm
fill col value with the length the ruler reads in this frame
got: 6.5 cm
